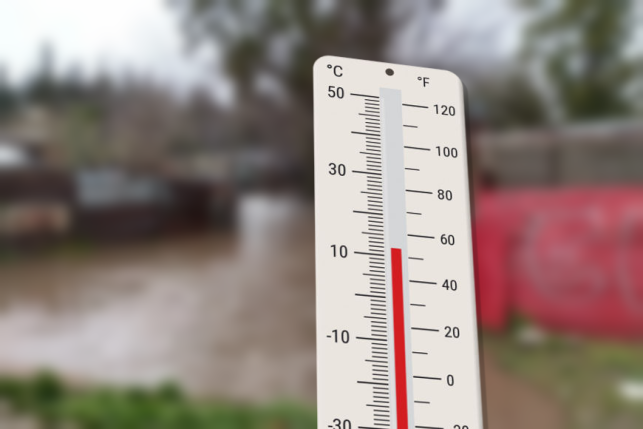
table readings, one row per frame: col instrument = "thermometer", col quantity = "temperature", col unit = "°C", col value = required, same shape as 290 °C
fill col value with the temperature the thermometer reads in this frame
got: 12 °C
